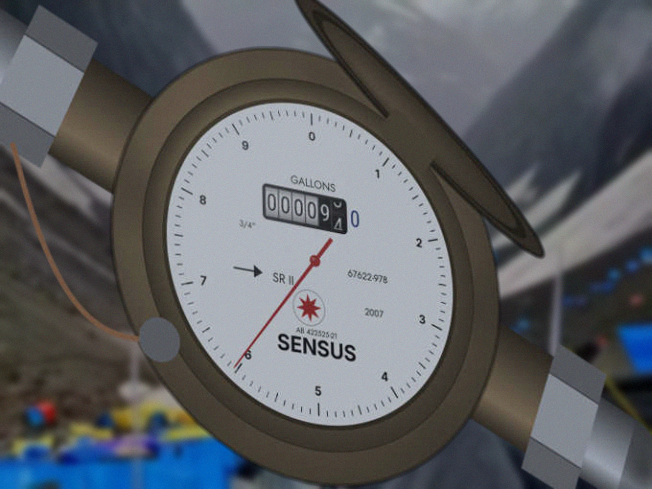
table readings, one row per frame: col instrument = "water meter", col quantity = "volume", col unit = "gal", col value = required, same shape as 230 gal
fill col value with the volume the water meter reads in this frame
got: 936.0 gal
